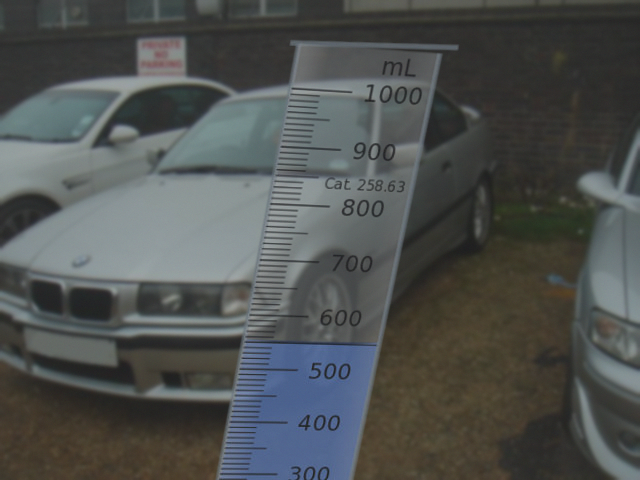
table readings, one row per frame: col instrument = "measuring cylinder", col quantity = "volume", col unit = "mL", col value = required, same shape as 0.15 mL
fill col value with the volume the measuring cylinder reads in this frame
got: 550 mL
